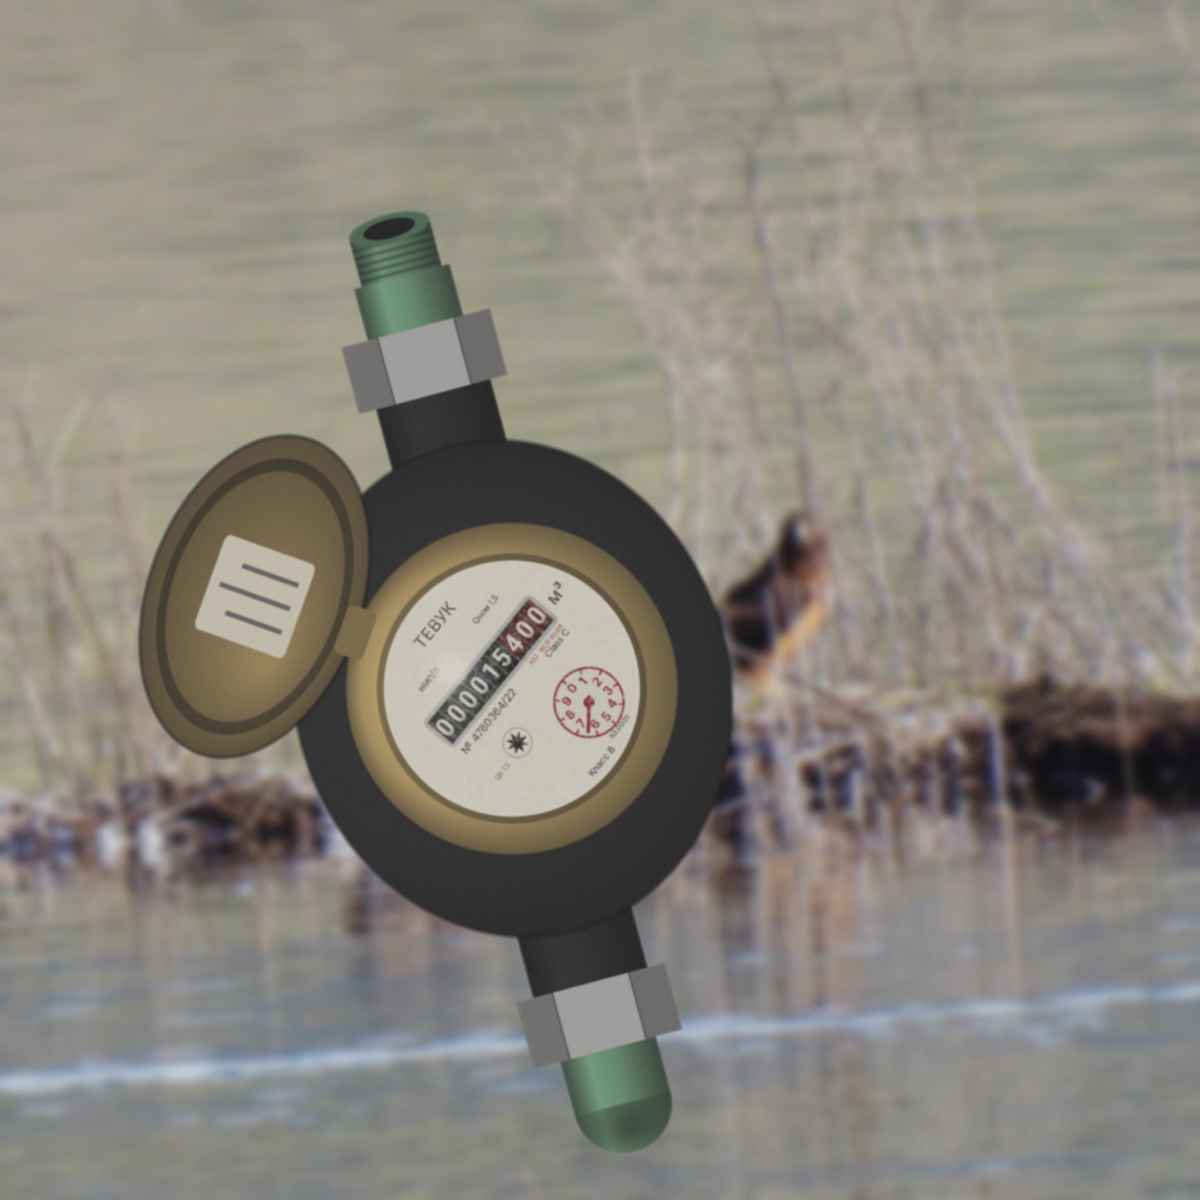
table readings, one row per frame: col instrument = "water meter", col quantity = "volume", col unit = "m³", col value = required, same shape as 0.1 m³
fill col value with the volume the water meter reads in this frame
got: 15.4006 m³
